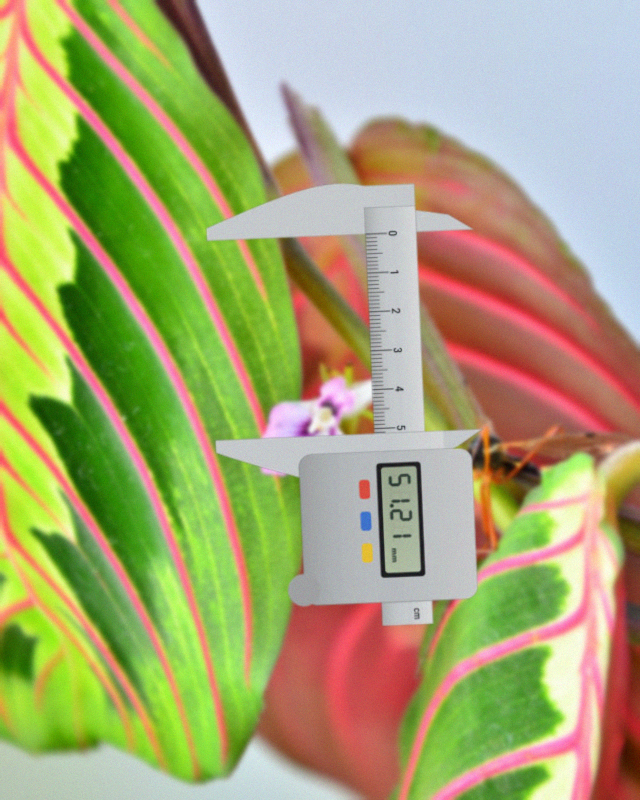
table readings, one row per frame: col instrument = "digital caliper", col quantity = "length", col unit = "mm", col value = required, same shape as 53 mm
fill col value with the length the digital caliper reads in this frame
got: 51.21 mm
